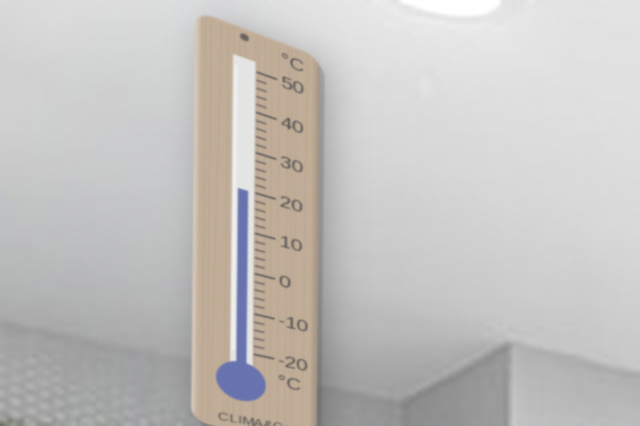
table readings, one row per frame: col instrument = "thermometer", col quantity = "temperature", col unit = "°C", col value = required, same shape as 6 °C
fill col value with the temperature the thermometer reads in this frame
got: 20 °C
